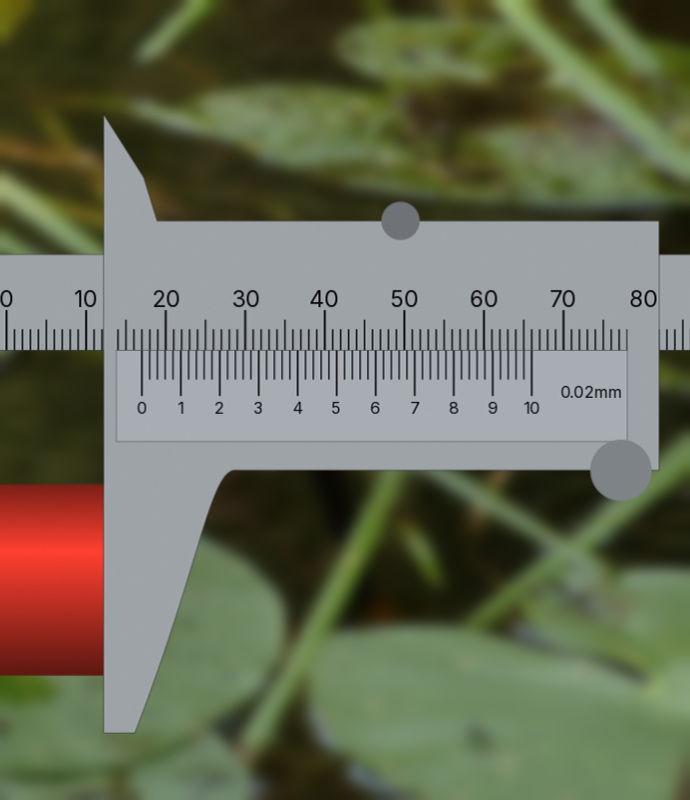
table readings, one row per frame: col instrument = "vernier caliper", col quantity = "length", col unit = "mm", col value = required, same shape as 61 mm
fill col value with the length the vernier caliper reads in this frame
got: 17.0 mm
